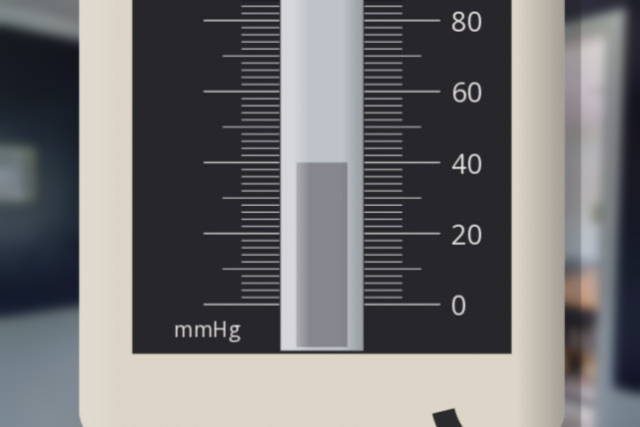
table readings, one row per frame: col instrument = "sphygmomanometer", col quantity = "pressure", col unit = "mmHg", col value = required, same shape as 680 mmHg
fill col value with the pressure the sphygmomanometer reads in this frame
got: 40 mmHg
